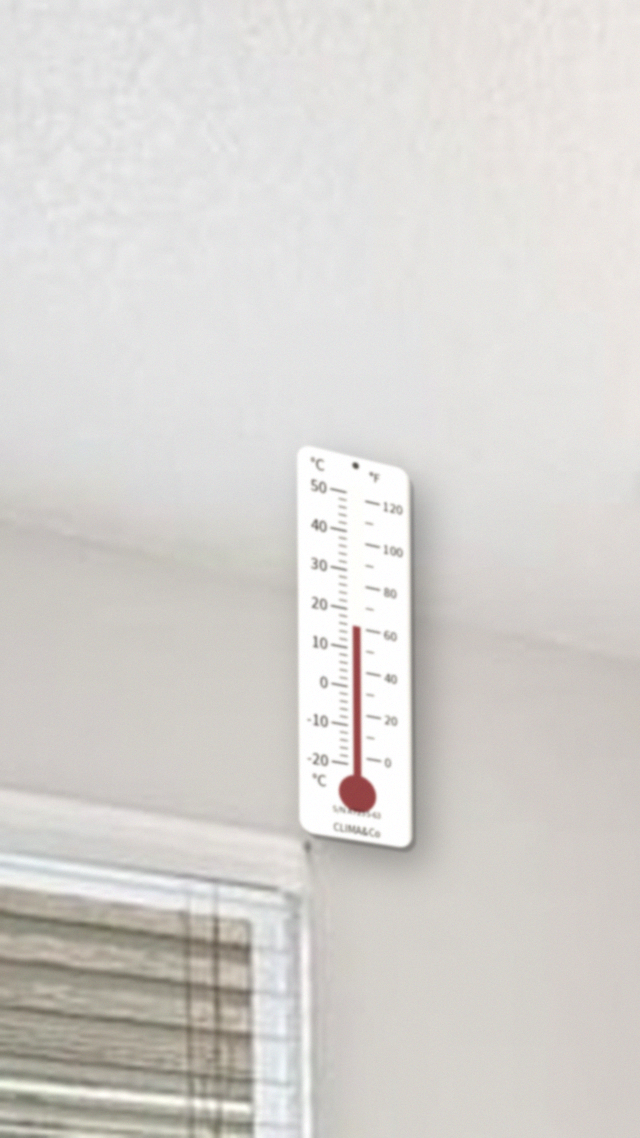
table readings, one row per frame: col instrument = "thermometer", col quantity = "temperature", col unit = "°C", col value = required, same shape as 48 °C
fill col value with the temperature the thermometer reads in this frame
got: 16 °C
